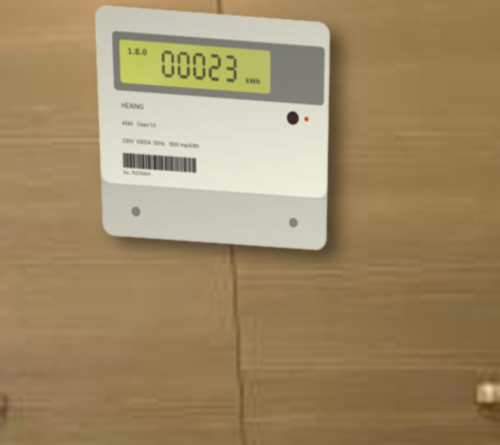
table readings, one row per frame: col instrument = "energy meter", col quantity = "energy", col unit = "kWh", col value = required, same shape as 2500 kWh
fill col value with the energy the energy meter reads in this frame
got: 23 kWh
